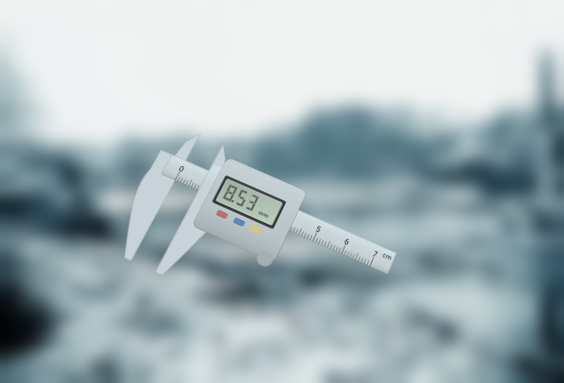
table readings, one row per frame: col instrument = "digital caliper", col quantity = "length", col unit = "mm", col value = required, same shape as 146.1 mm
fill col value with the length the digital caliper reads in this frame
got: 8.53 mm
